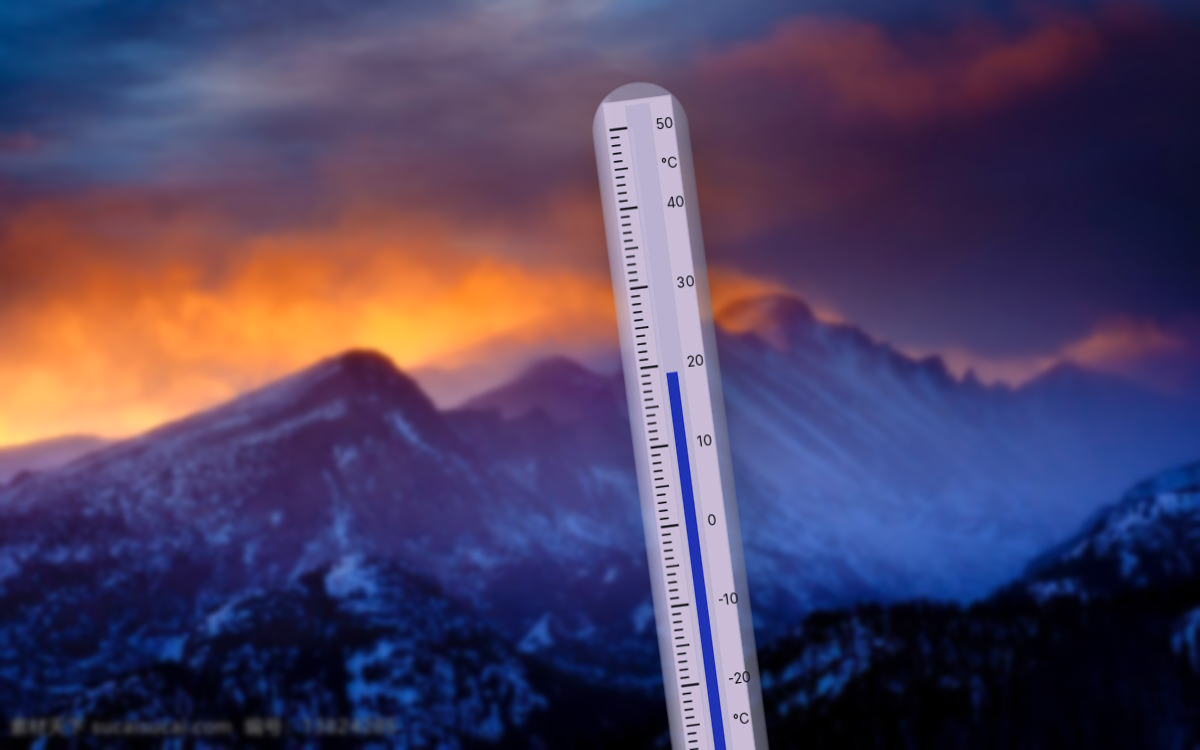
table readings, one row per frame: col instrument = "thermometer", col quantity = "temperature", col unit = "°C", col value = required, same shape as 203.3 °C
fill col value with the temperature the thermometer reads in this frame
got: 19 °C
